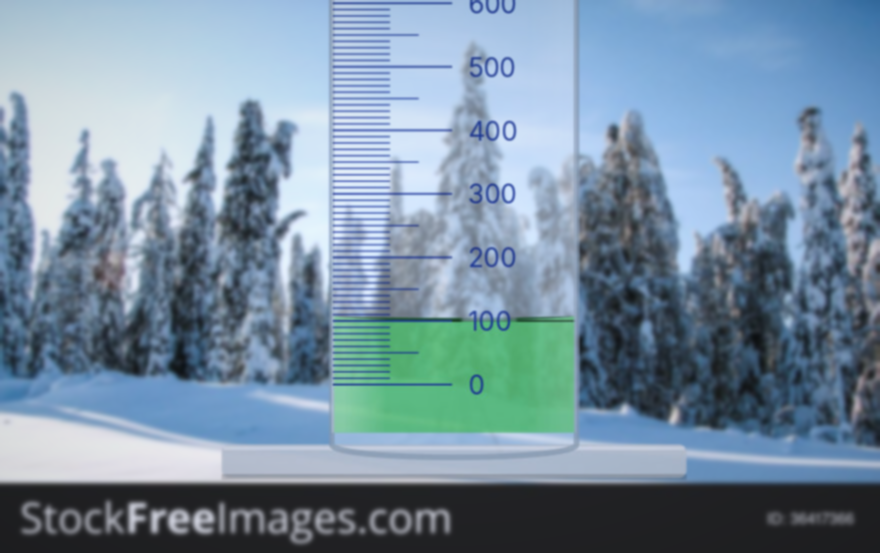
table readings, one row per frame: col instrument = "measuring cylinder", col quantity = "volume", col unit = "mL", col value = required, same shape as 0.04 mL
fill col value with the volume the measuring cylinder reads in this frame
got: 100 mL
